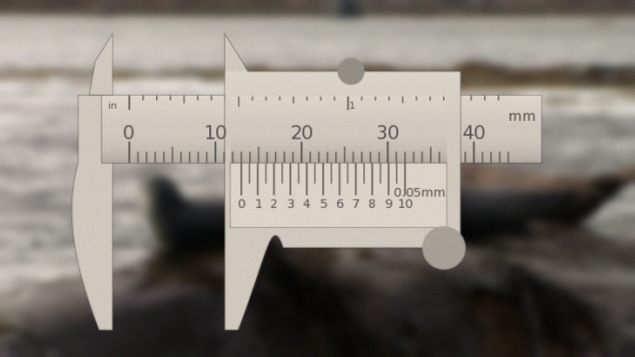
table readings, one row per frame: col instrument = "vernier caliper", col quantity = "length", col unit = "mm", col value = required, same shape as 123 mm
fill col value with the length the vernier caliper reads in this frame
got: 13.0 mm
